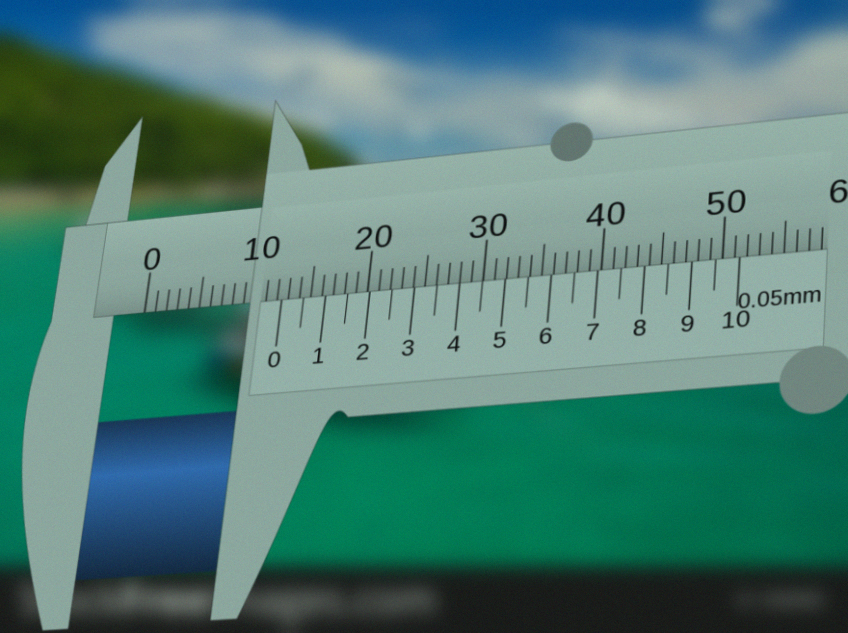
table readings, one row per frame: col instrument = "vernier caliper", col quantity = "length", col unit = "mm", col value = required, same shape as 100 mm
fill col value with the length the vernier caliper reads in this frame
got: 12.4 mm
